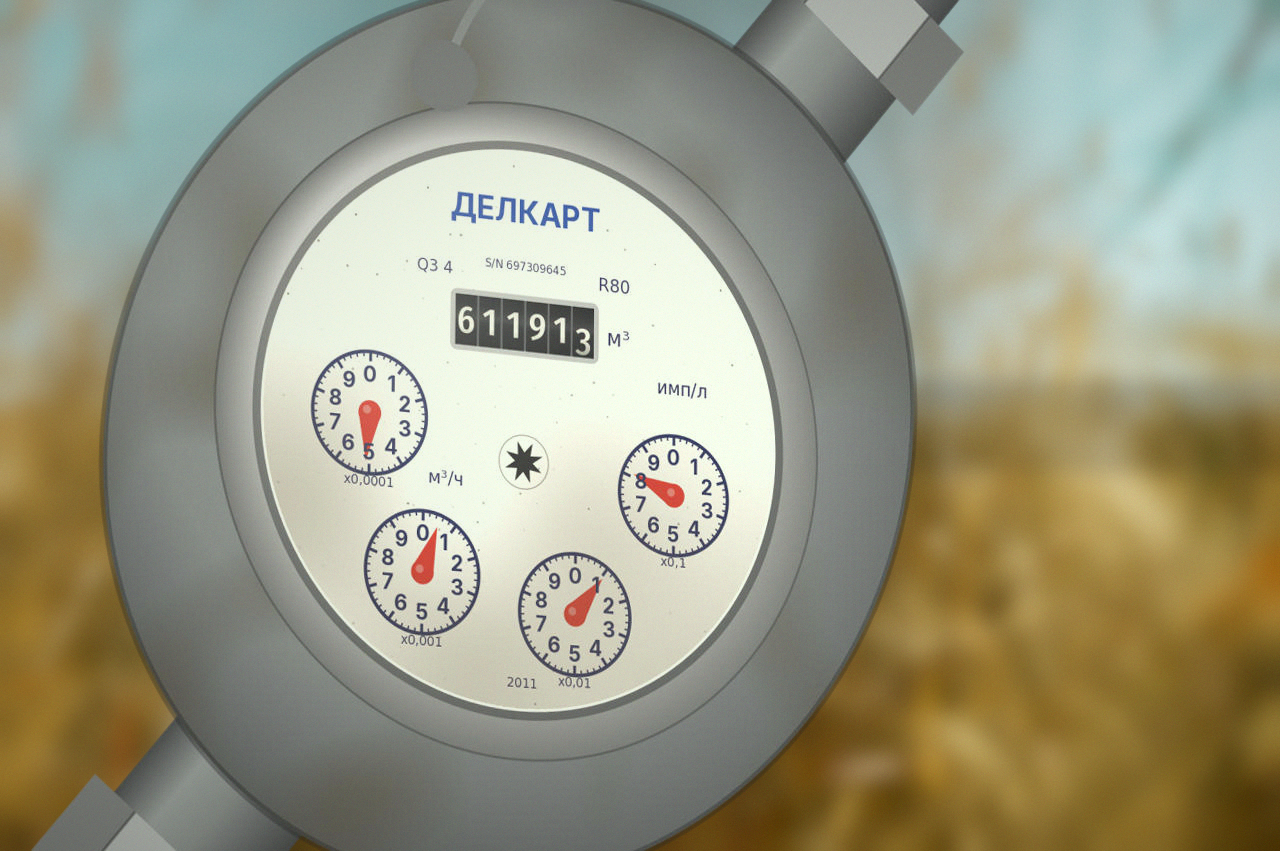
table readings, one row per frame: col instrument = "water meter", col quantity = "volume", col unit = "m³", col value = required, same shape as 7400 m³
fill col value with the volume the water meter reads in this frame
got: 611912.8105 m³
